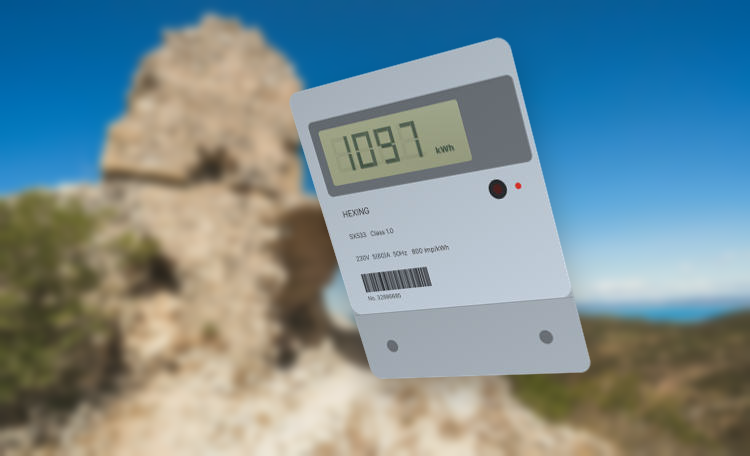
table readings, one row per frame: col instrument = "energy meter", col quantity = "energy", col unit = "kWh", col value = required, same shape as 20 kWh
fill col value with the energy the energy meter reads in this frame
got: 1097 kWh
